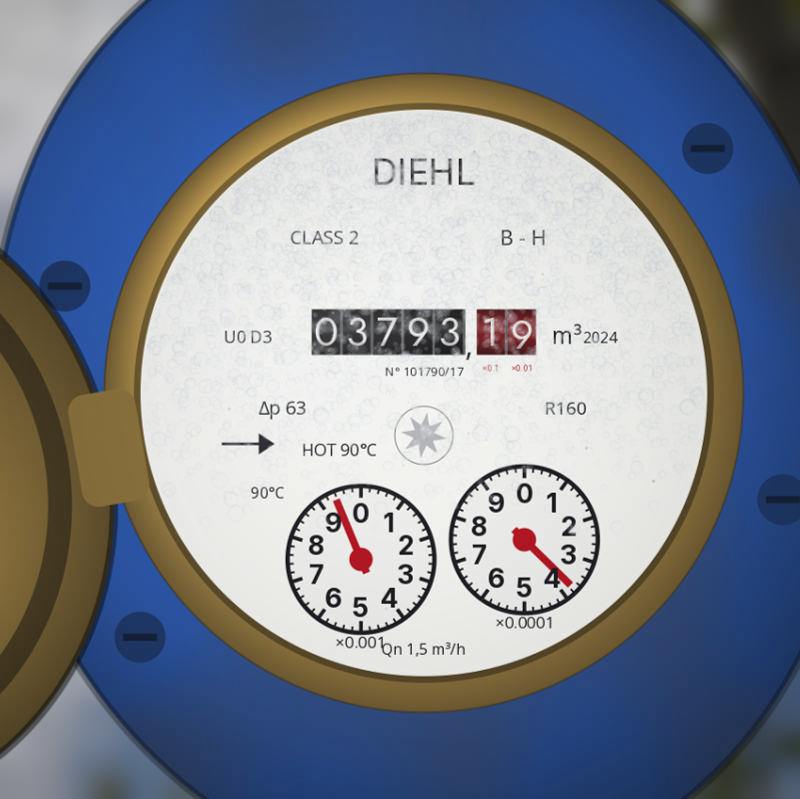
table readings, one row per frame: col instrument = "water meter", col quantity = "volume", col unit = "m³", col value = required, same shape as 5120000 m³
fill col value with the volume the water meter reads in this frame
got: 3793.1893 m³
